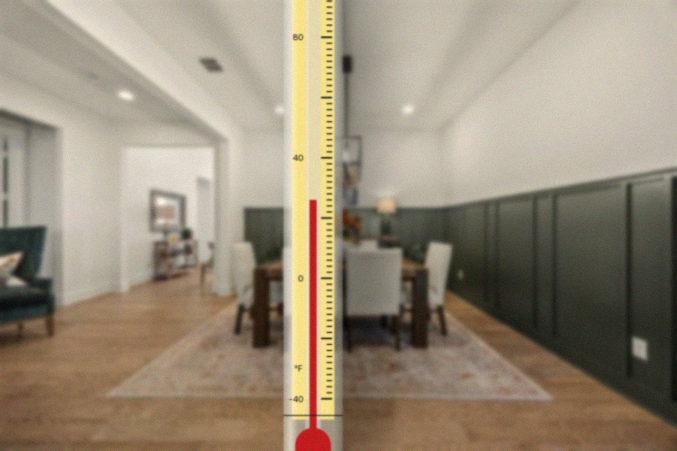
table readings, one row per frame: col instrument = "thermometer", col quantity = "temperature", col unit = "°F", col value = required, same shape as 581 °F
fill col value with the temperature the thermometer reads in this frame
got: 26 °F
